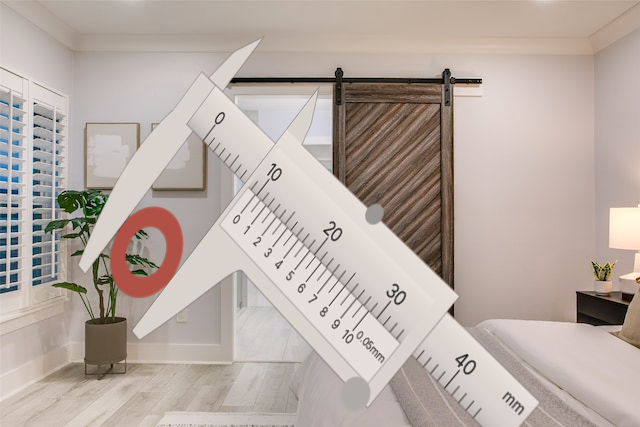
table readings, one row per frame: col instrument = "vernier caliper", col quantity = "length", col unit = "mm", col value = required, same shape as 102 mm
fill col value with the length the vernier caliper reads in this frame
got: 9.8 mm
